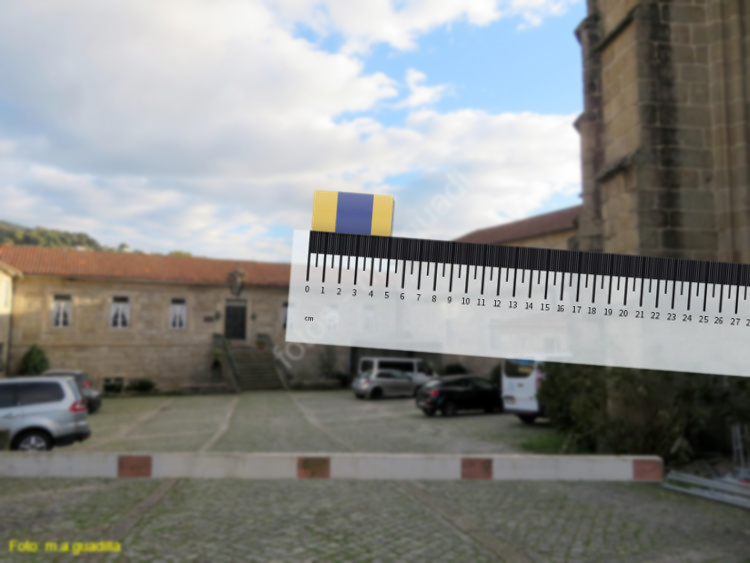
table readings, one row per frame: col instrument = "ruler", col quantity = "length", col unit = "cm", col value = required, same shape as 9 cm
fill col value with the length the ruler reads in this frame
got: 5 cm
